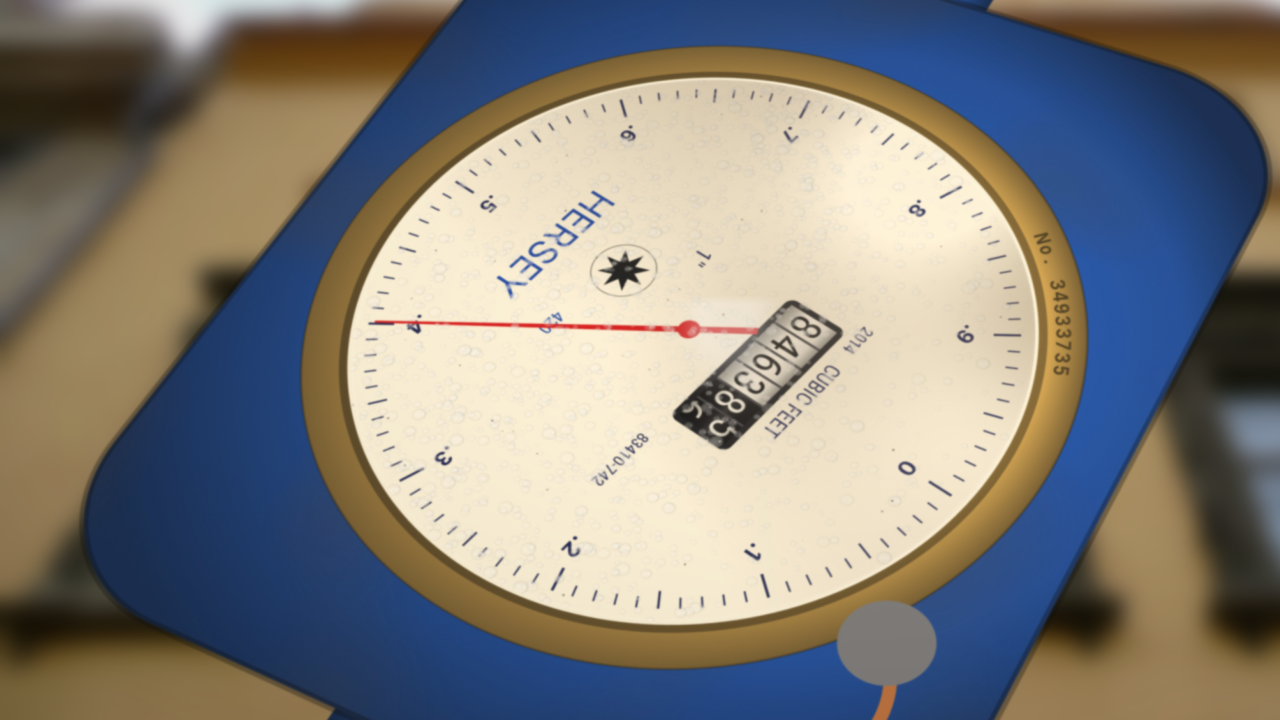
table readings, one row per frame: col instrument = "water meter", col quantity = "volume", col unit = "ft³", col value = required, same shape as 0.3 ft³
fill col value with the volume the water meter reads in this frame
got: 846385.40 ft³
